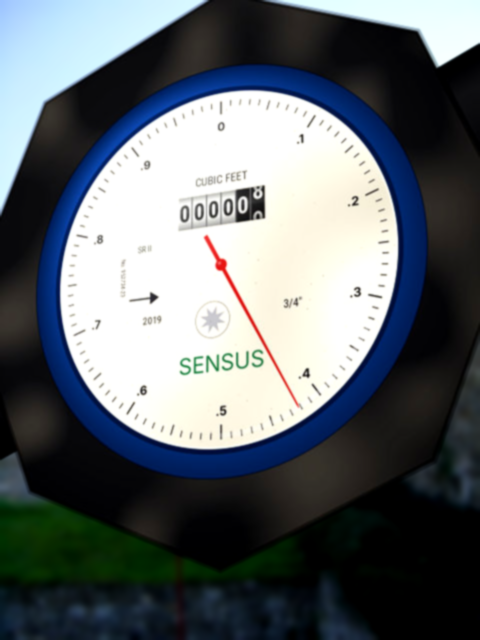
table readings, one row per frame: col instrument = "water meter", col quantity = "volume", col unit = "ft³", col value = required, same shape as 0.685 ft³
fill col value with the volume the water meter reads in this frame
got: 8.42 ft³
